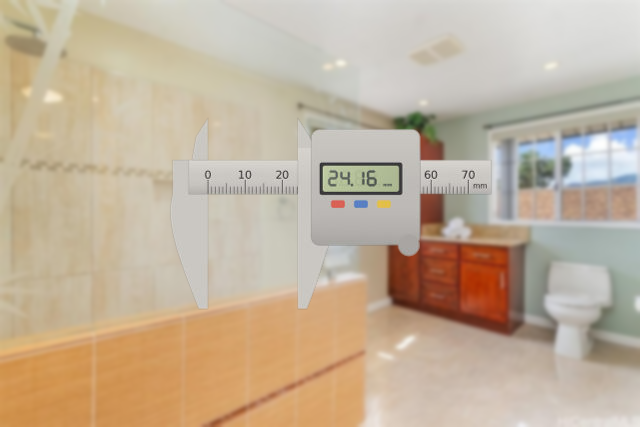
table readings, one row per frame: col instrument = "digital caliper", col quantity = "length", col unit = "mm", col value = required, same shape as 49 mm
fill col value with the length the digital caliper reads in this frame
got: 24.16 mm
